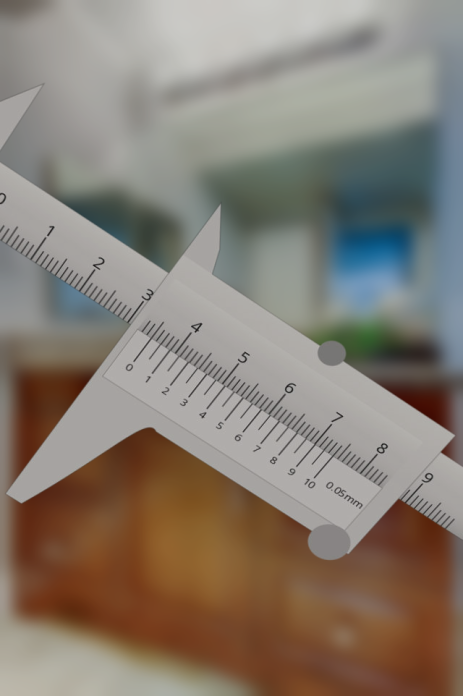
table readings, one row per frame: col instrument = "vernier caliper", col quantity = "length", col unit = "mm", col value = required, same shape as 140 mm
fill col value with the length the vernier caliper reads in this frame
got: 35.0 mm
